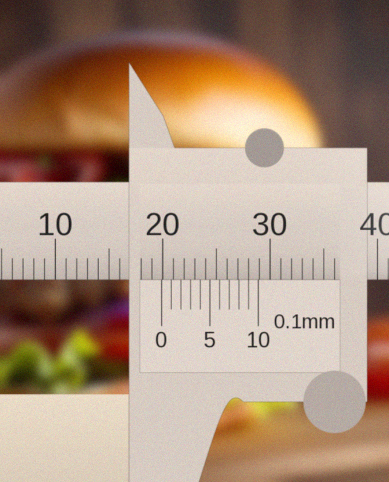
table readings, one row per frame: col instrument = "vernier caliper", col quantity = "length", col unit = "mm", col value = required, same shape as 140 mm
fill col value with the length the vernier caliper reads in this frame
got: 19.9 mm
